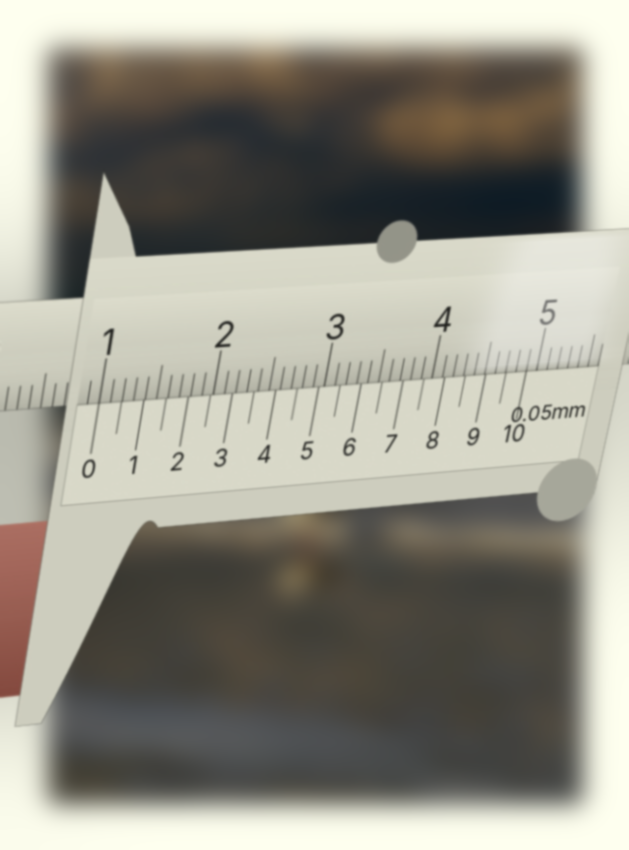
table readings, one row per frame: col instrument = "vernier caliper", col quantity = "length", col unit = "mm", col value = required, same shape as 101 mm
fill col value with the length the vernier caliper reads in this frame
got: 10.0 mm
